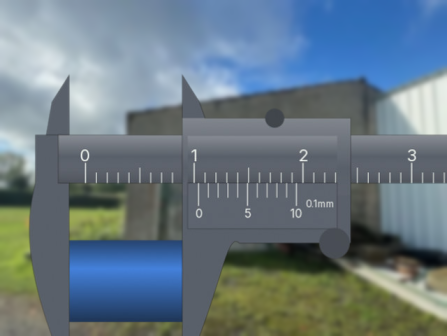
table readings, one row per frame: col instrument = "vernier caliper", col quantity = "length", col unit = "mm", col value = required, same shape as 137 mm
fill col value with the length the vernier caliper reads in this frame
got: 10.4 mm
